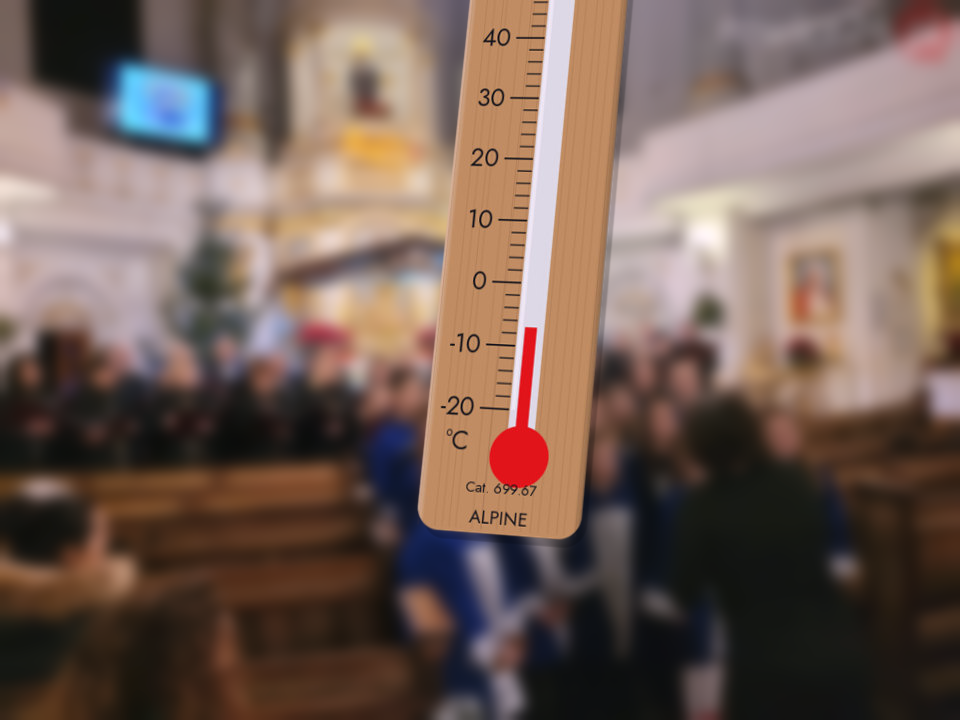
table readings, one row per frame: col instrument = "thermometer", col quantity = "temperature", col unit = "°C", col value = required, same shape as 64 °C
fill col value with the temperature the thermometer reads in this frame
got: -7 °C
